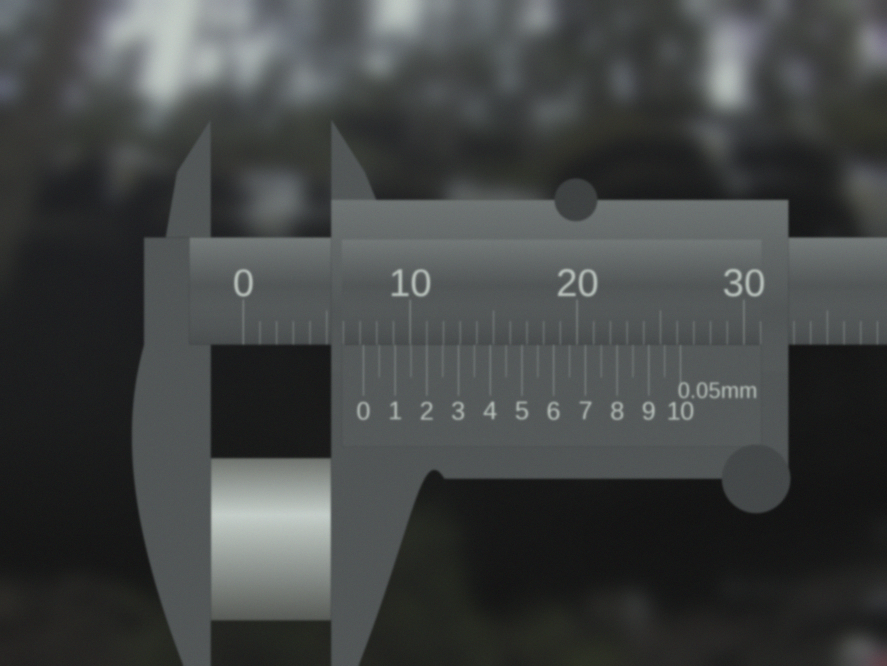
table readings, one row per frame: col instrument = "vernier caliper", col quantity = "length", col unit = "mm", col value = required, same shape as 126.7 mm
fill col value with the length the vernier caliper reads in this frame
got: 7.2 mm
